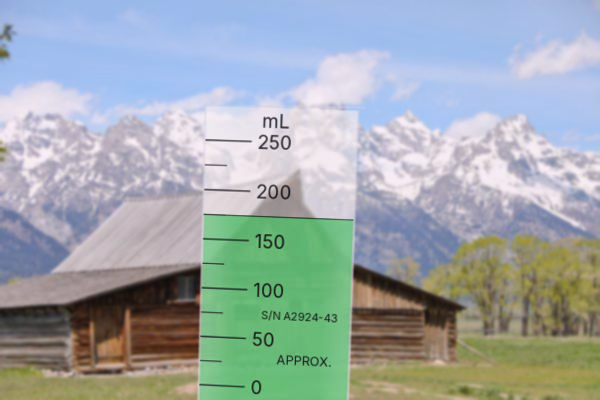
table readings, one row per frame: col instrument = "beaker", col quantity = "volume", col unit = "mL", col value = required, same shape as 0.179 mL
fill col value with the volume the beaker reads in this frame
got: 175 mL
